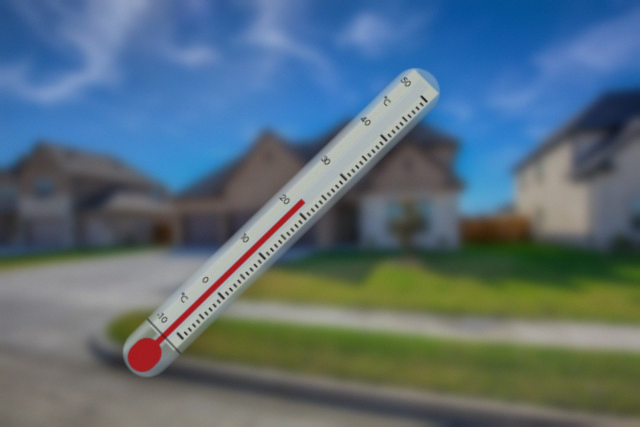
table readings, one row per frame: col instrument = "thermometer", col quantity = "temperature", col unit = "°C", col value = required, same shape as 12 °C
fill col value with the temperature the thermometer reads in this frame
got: 22 °C
